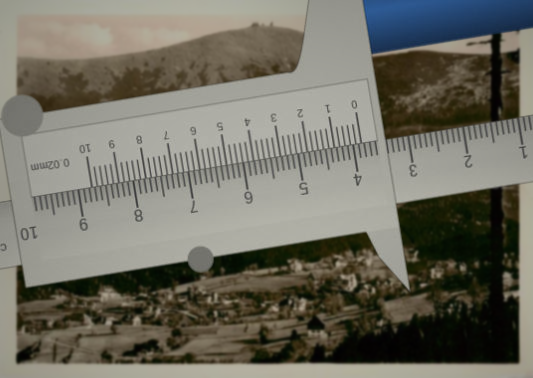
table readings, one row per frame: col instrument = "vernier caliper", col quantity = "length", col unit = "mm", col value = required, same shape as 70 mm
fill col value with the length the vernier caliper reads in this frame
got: 38.5 mm
